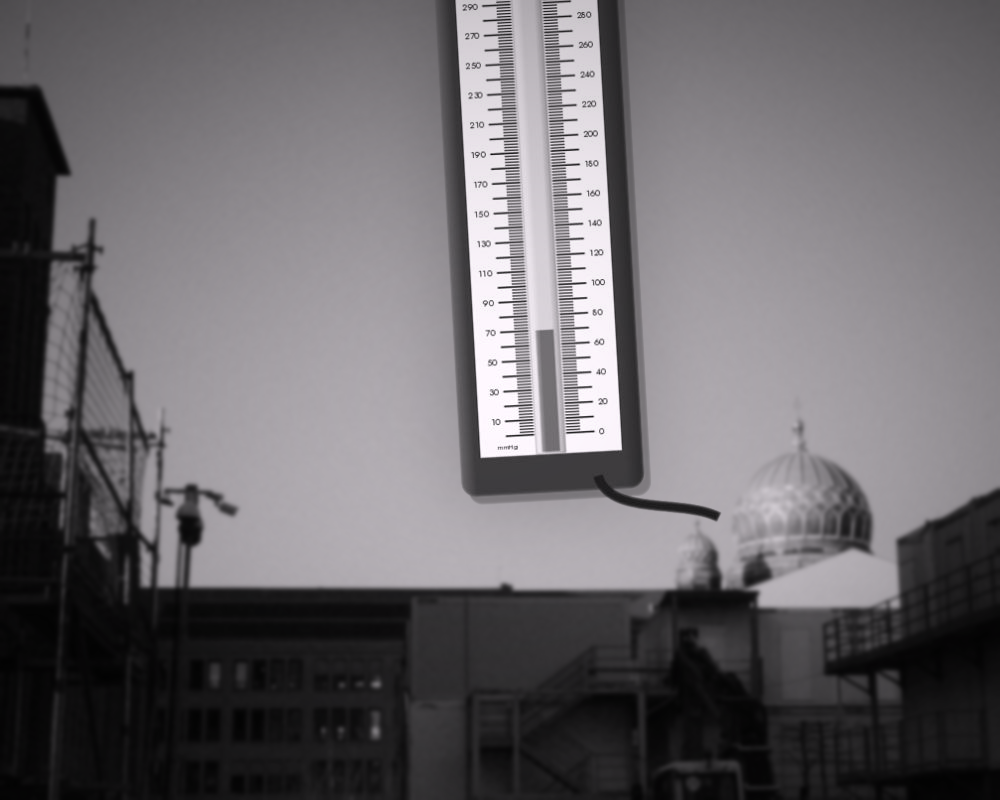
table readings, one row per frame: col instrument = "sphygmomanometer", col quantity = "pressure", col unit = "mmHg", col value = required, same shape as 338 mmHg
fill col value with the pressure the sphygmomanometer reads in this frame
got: 70 mmHg
